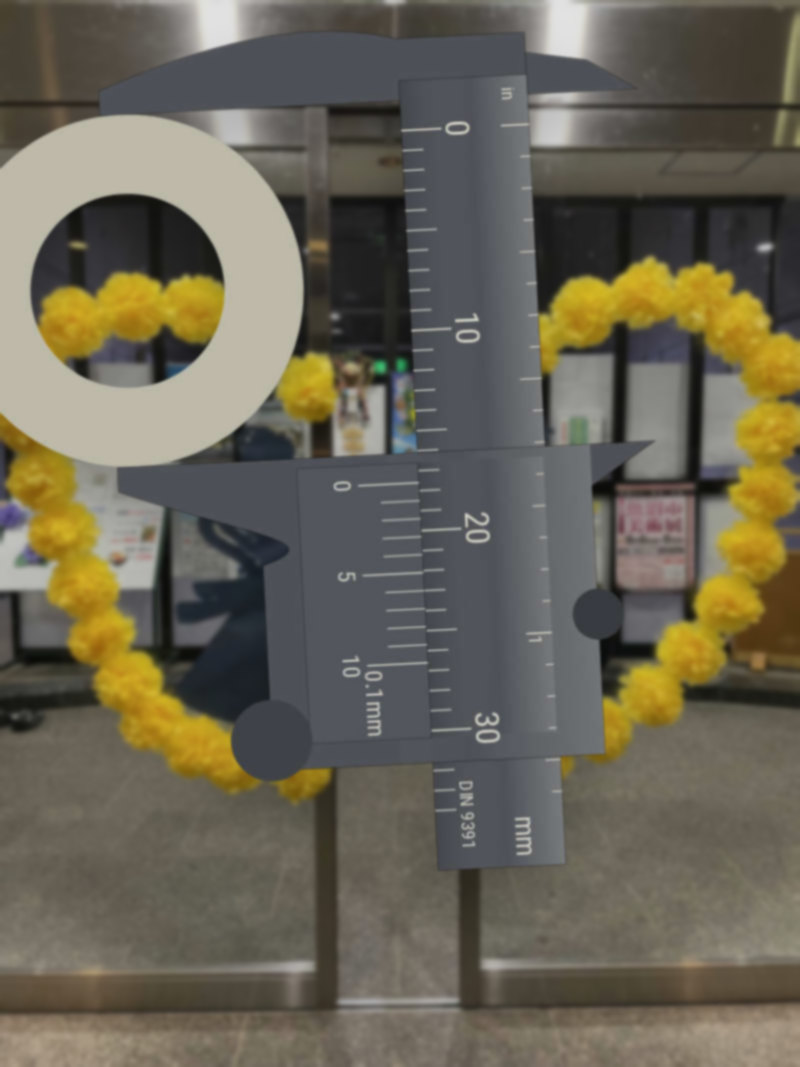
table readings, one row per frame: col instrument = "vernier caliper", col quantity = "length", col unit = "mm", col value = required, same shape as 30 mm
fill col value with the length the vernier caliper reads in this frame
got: 17.6 mm
